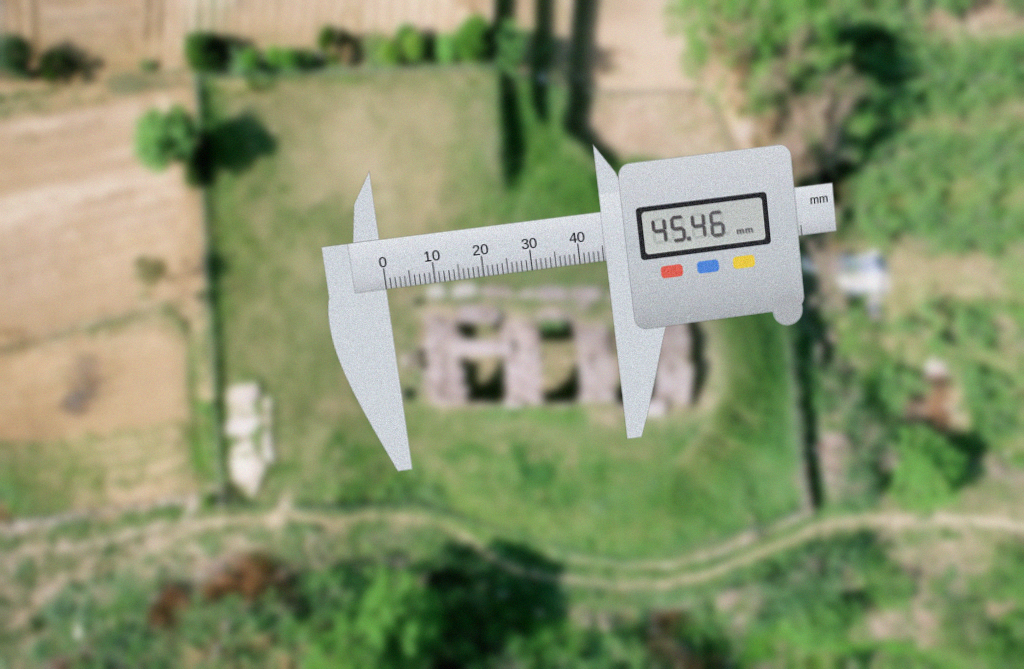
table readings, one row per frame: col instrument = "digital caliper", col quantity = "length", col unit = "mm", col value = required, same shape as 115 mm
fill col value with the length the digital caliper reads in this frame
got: 45.46 mm
